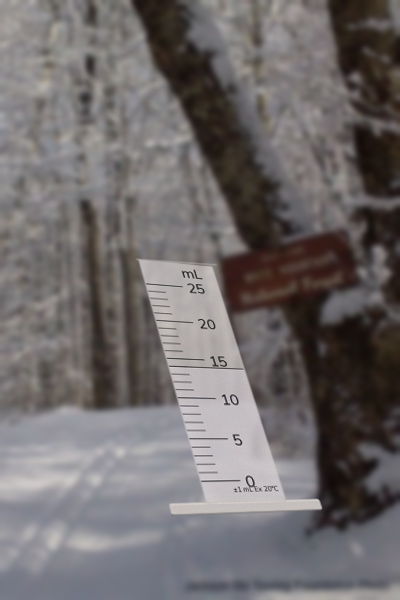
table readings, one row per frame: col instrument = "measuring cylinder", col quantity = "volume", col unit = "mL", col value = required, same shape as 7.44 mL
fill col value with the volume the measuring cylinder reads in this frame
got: 14 mL
